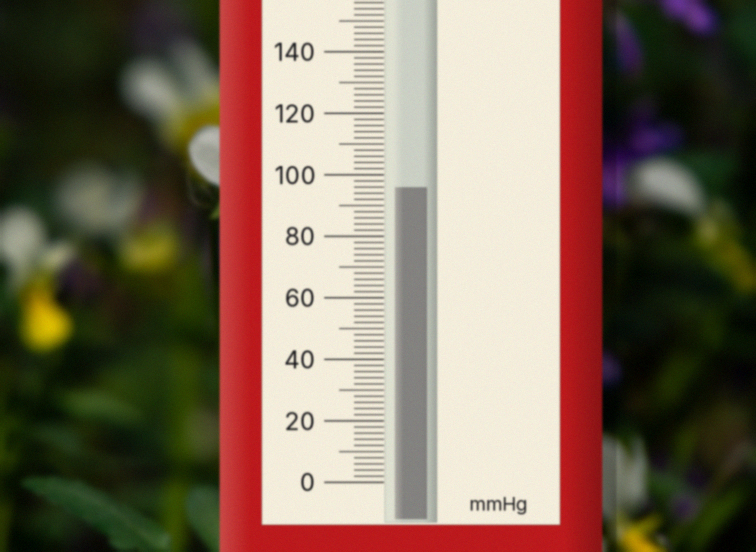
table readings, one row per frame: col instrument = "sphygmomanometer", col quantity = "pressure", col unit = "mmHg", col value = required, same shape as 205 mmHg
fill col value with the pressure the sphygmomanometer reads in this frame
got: 96 mmHg
